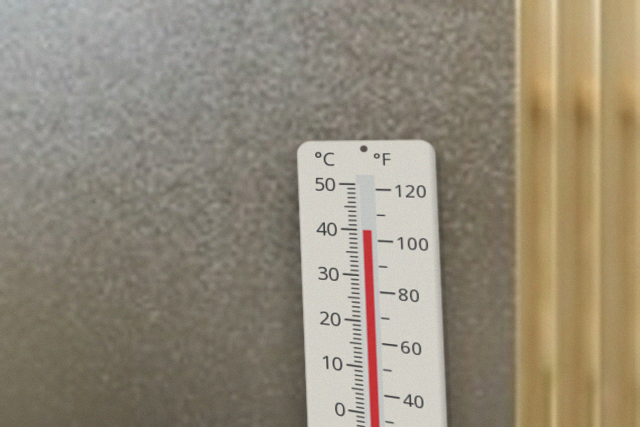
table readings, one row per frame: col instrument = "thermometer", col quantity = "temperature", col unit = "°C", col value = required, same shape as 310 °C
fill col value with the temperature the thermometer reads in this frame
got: 40 °C
